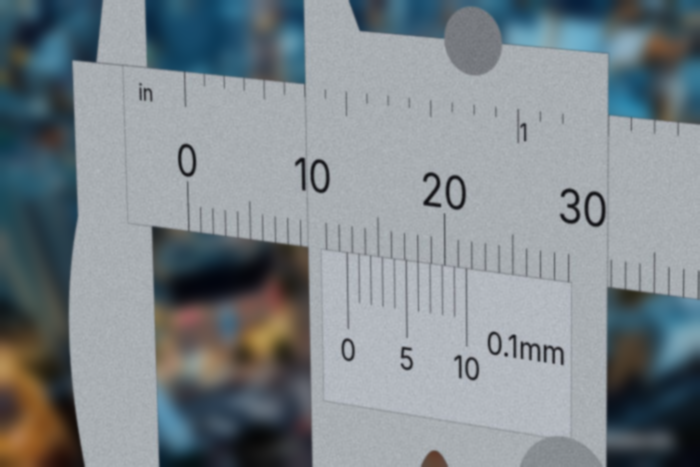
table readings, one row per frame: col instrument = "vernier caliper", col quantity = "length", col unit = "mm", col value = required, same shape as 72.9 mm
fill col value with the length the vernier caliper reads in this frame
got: 12.6 mm
